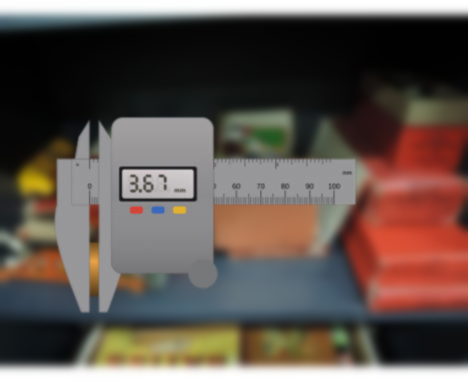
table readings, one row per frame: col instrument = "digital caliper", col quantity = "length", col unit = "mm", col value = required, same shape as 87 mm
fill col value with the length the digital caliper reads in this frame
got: 3.67 mm
